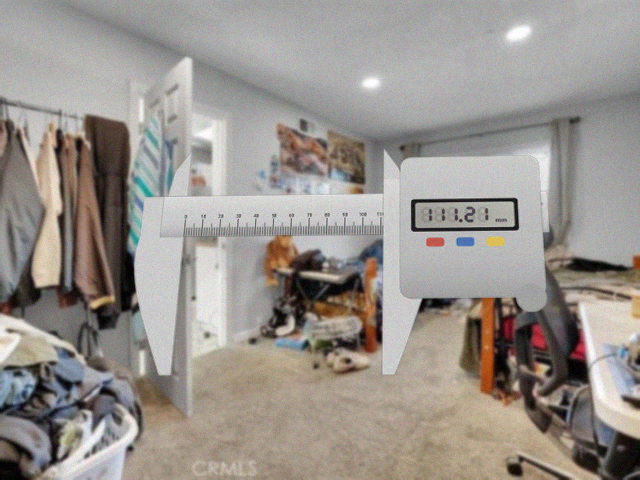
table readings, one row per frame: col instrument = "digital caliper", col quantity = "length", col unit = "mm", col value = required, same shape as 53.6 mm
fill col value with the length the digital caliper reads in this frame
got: 111.21 mm
